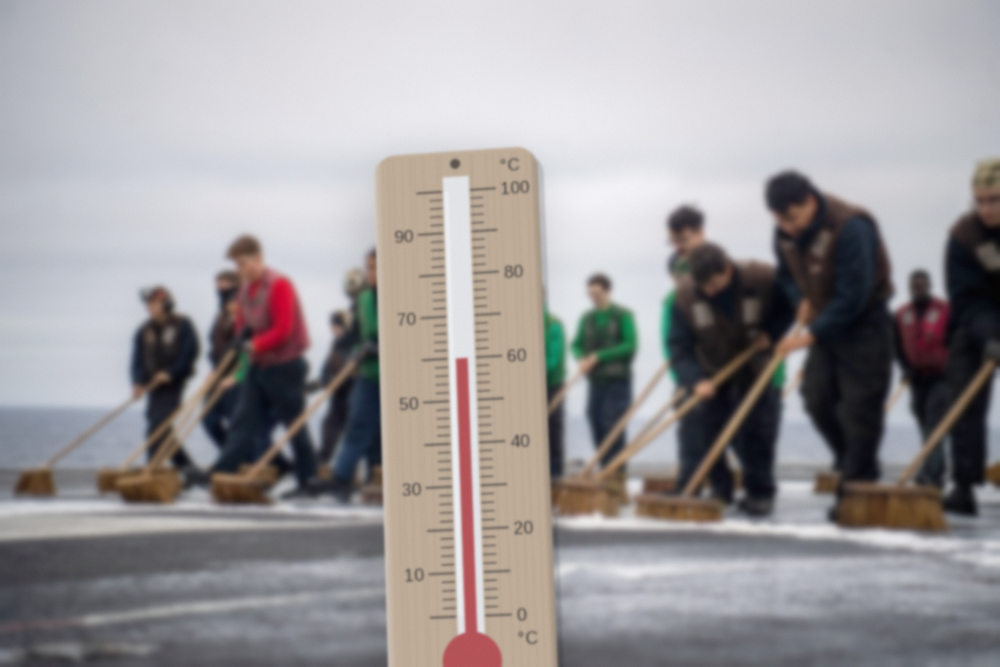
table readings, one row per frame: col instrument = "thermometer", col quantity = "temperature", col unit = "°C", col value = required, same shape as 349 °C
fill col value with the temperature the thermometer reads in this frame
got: 60 °C
